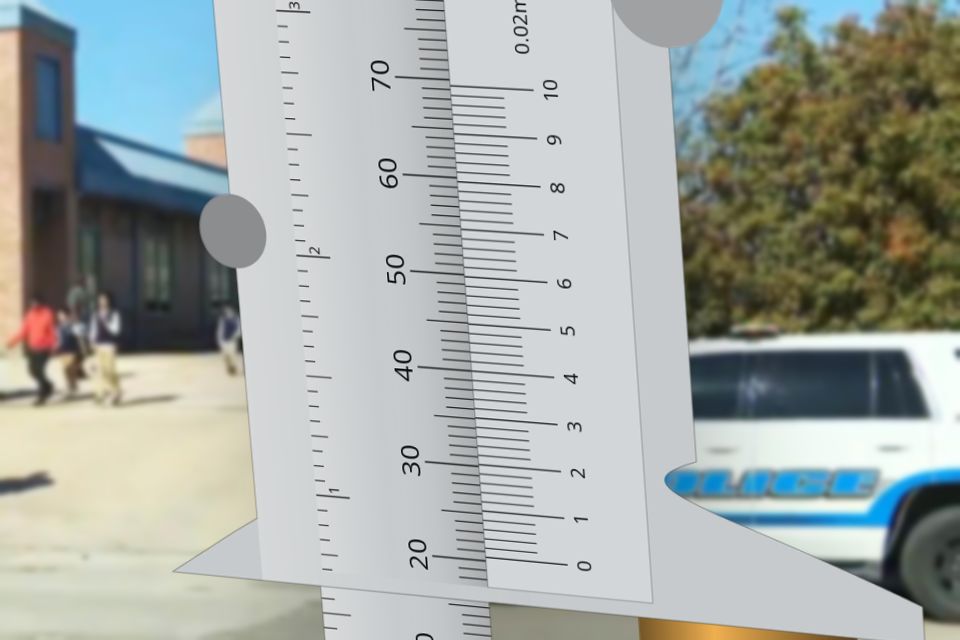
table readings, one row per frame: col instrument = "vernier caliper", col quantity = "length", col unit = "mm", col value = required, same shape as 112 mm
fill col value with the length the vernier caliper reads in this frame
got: 20.4 mm
